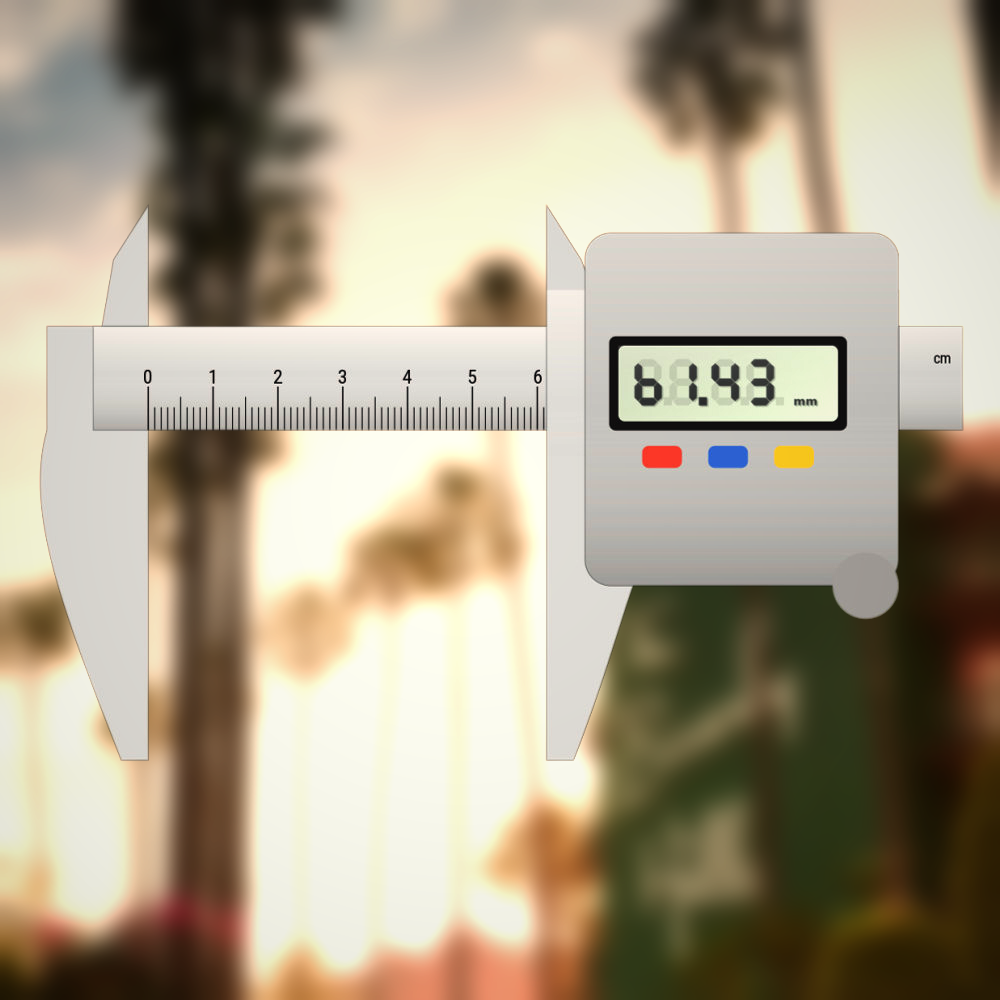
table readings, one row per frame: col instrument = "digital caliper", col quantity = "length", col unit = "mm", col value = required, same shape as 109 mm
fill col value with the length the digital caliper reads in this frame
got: 61.43 mm
